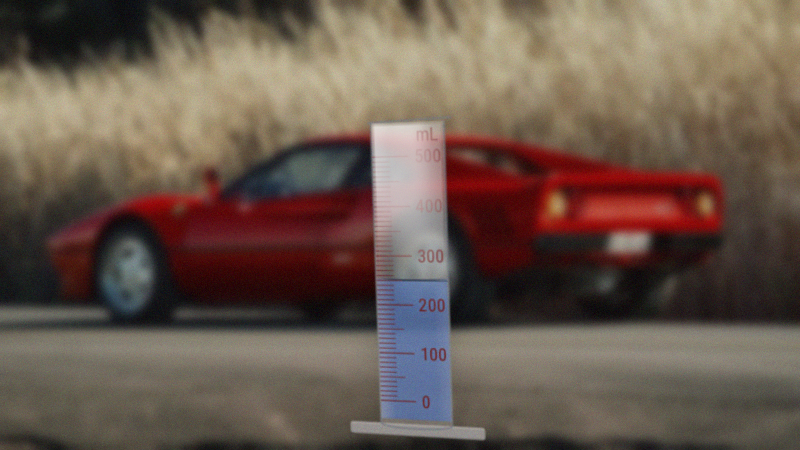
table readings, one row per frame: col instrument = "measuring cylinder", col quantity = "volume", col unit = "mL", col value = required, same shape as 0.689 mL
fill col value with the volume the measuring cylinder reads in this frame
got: 250 mL
